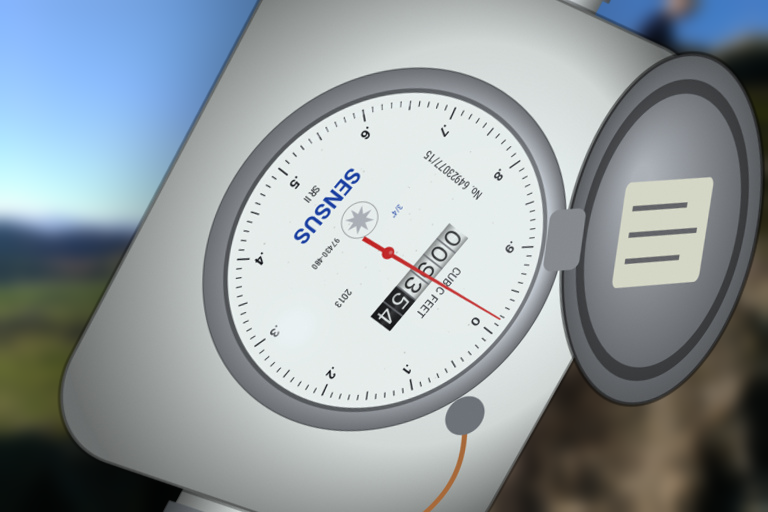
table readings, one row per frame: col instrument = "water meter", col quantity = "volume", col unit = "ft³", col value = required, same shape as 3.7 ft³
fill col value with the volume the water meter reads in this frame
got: 9353.98 ft³
